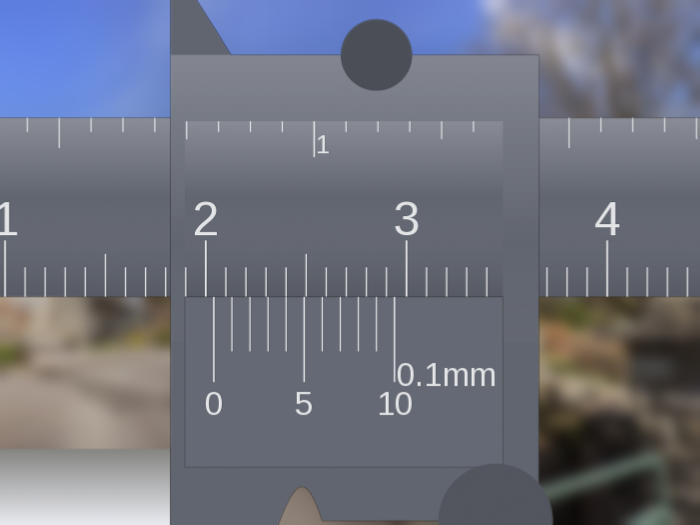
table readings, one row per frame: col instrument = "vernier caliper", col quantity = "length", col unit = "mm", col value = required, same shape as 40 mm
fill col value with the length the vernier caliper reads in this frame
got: 20.4 mm
